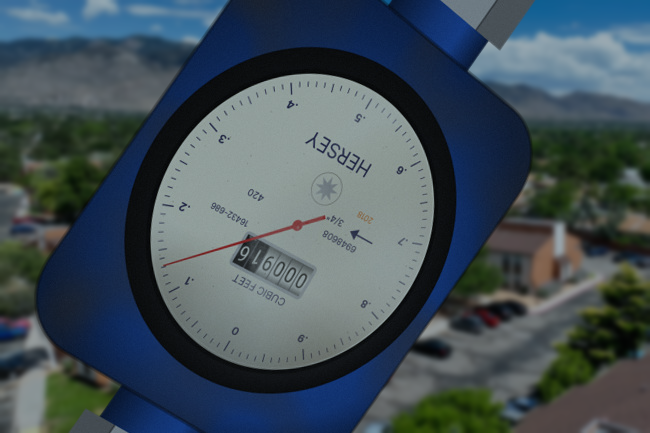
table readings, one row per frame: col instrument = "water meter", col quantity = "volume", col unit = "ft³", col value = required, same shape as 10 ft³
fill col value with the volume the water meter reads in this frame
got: 916.13 ft³
